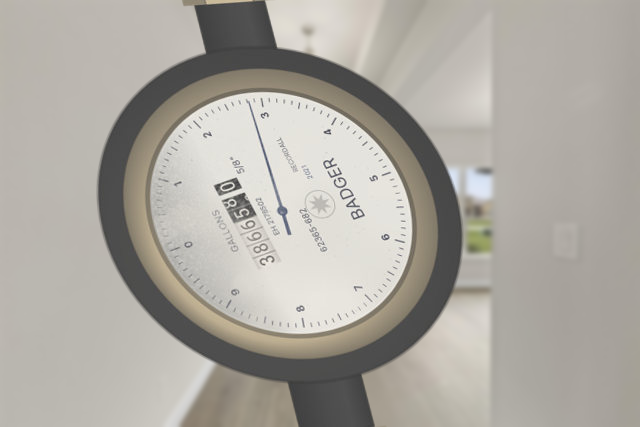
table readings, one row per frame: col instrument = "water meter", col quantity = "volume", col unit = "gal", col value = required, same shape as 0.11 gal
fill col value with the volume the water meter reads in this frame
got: 3866582.8 gal
